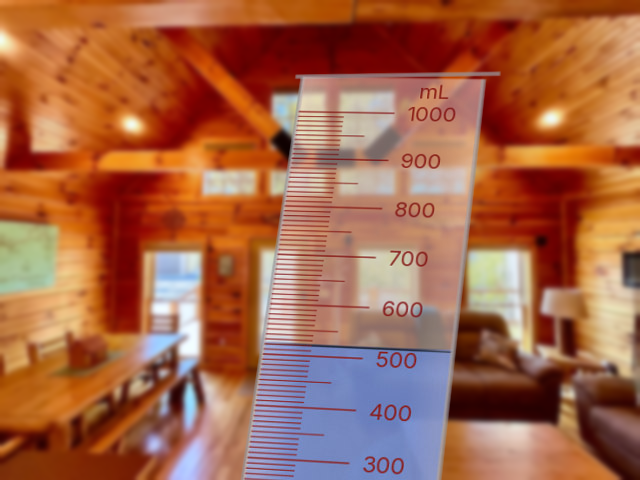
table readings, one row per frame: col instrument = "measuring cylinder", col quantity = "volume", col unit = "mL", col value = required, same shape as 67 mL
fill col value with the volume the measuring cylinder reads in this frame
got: 520 mL
